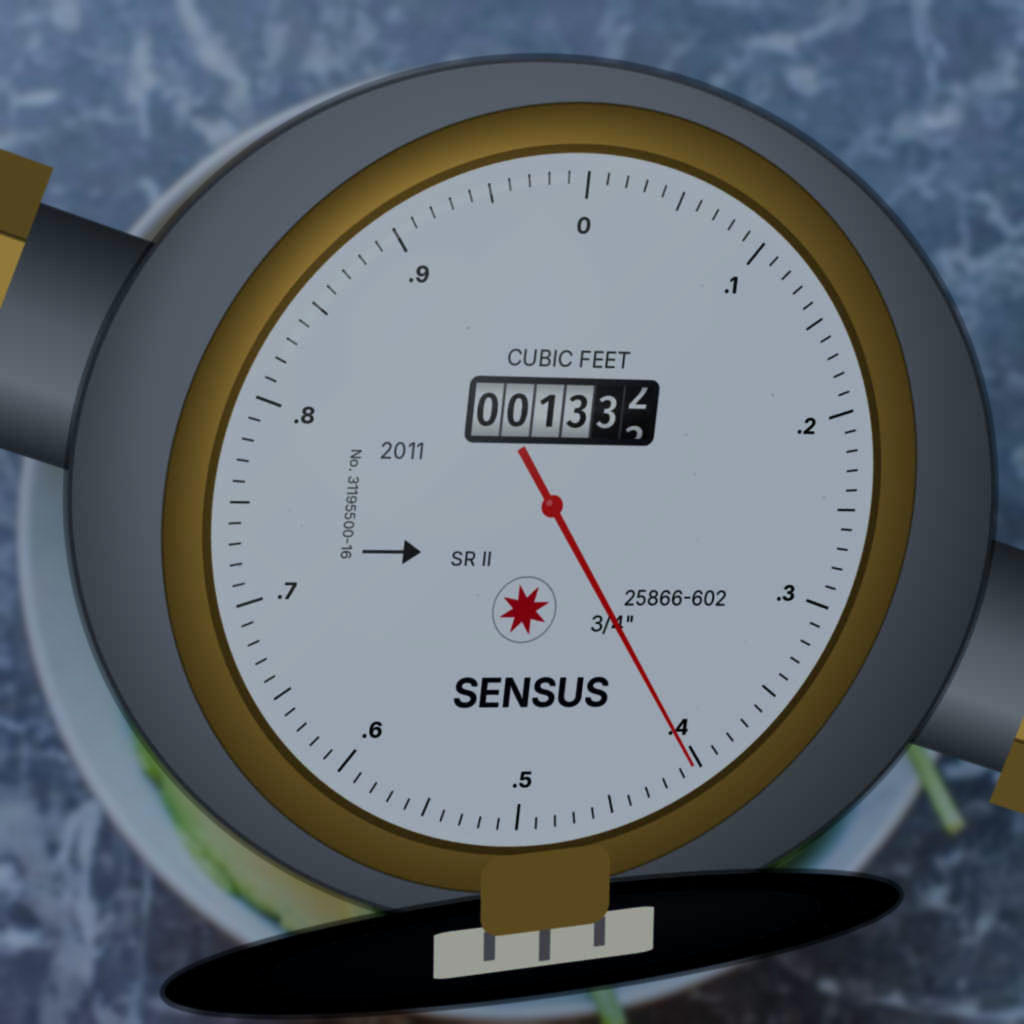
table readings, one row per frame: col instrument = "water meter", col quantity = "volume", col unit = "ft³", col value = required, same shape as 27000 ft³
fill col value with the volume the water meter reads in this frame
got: 1332.40 ft³
